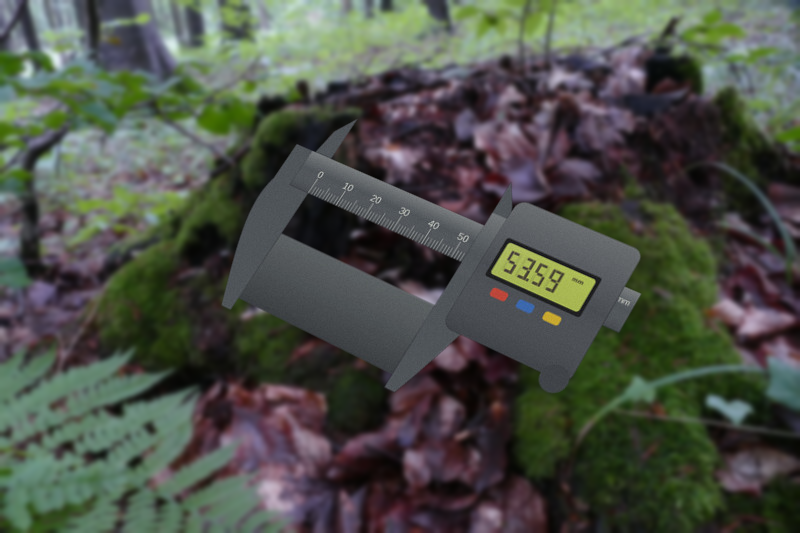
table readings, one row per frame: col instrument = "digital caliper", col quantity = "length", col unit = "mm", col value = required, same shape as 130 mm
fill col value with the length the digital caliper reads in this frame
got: 53.59 mm
